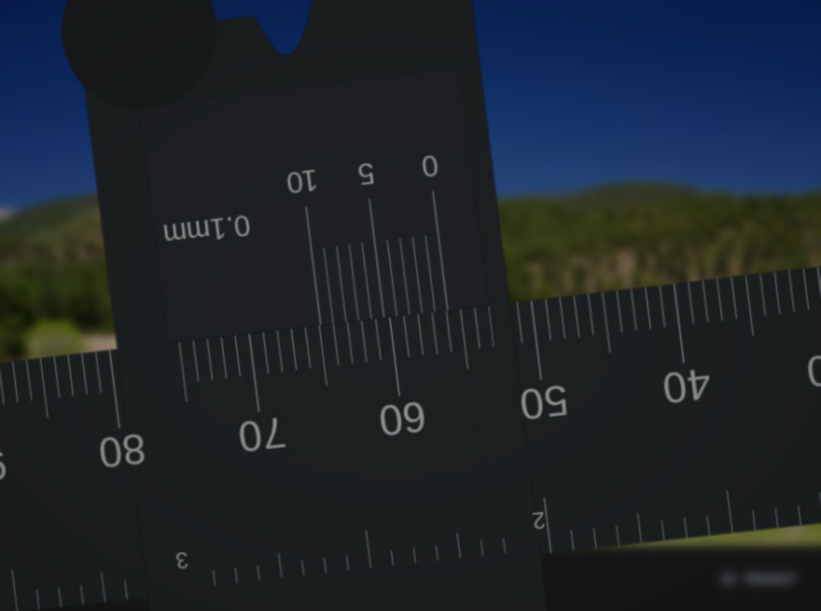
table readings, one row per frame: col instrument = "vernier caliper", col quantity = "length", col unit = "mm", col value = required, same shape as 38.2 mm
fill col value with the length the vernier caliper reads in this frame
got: 55.9 mm
